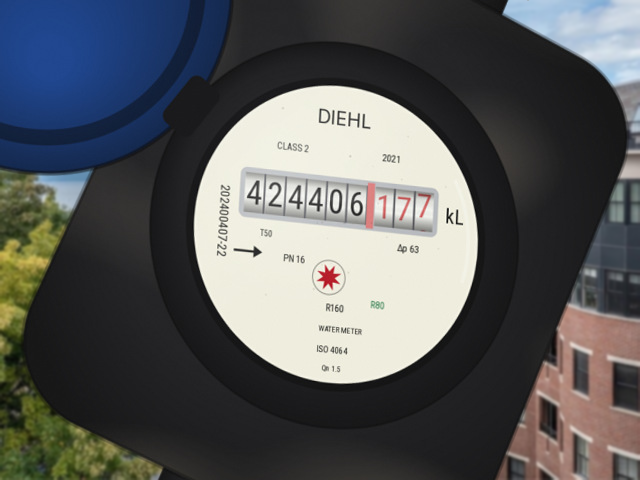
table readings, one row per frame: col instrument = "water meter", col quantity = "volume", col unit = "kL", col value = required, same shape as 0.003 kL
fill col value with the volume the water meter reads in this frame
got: 424406.177 kL
